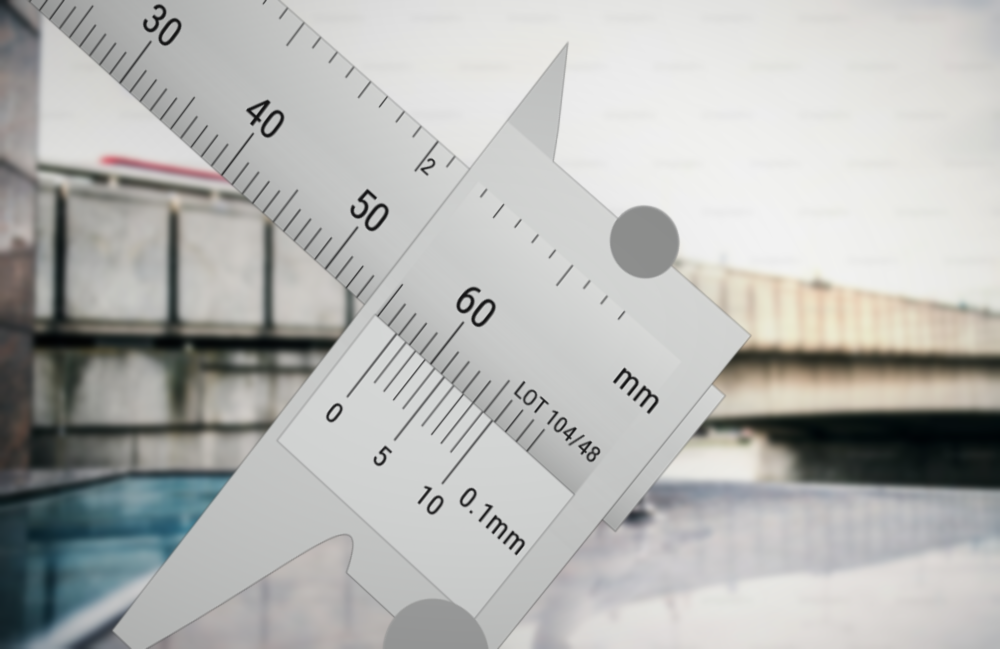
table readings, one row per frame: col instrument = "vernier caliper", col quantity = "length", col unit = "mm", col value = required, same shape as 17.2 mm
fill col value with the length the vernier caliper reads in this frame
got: 56.8 mm
